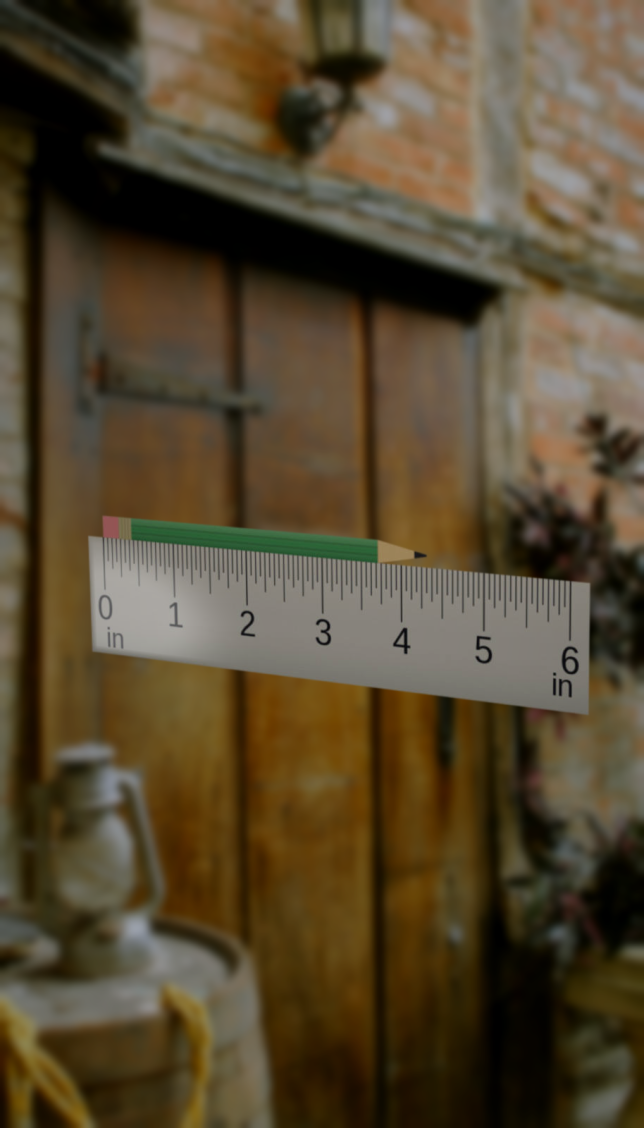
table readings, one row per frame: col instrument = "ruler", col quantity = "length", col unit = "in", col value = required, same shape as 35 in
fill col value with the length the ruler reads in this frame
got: 4.3125 in
